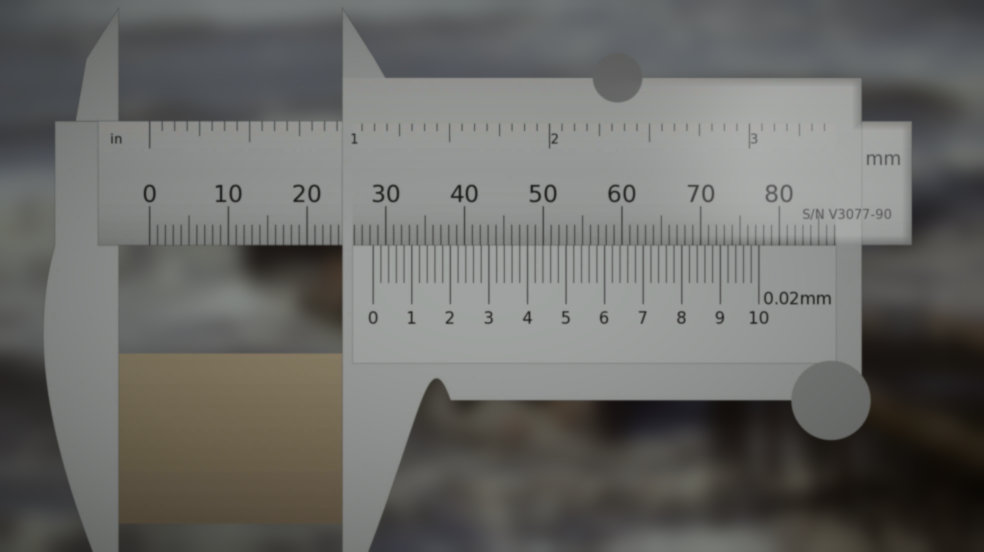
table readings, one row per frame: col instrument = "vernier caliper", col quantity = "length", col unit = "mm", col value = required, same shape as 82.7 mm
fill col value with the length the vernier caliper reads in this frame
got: 28.4 mm
